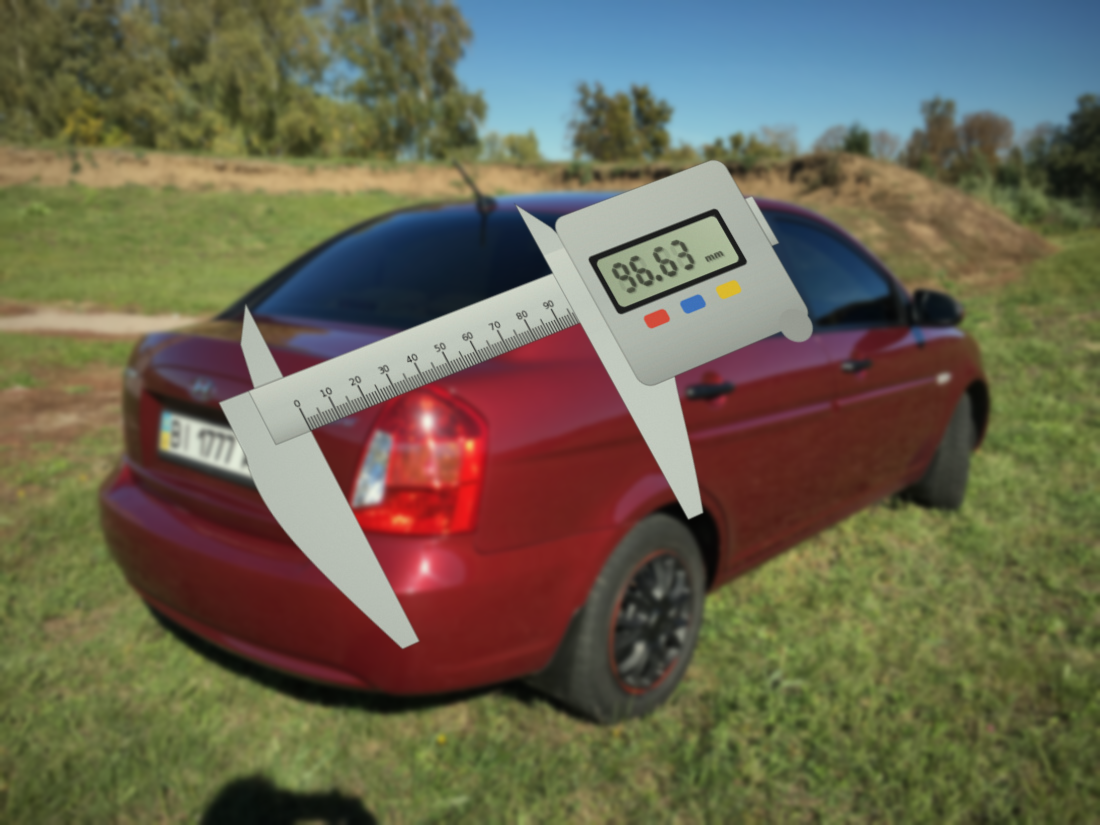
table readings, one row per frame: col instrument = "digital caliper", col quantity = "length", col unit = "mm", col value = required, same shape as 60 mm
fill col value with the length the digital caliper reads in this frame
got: 96.63 mm
